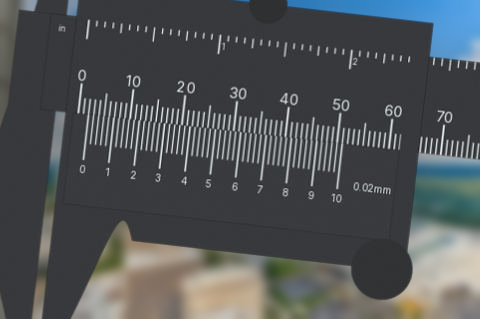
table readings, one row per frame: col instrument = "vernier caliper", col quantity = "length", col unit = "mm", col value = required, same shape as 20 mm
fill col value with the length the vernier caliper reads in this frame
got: 2.0 mm
